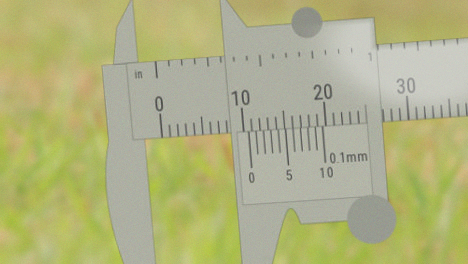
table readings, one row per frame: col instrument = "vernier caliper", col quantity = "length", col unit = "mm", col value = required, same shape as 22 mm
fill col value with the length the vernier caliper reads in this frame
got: 10.6 mm
